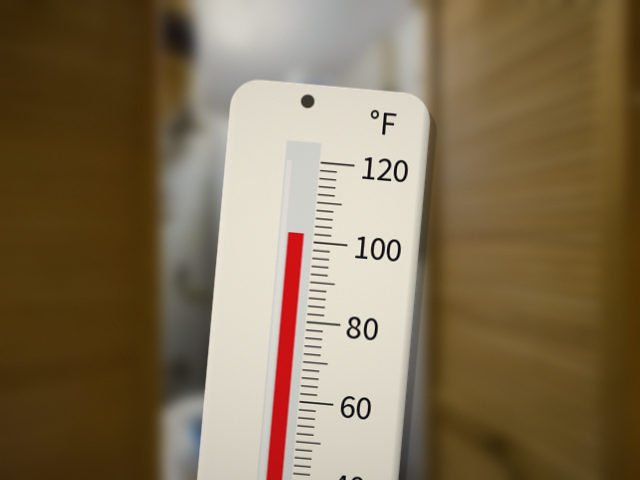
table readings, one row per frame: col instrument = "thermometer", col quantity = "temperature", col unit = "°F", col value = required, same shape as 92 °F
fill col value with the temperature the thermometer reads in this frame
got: 102 °F
